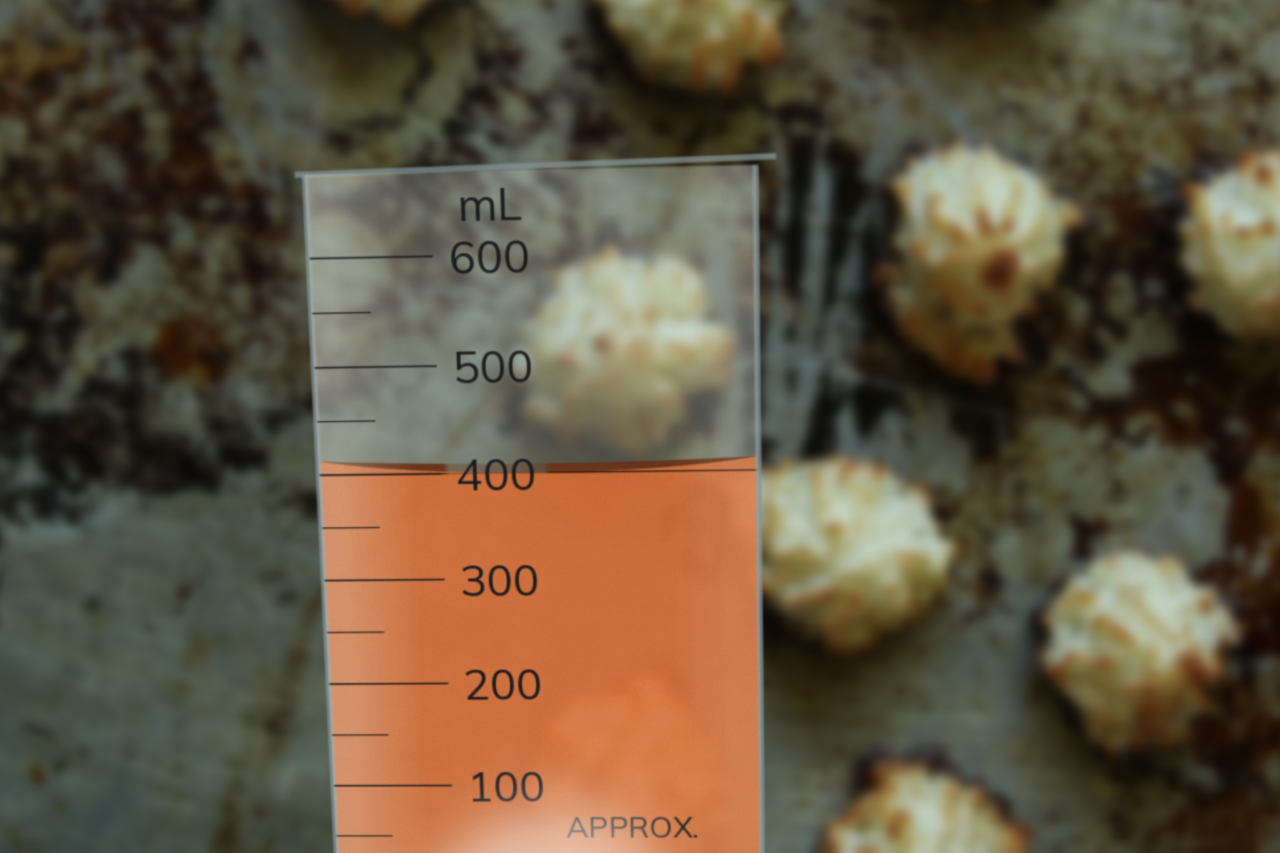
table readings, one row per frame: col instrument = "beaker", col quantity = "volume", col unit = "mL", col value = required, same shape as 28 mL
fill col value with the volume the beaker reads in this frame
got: 400 mL
